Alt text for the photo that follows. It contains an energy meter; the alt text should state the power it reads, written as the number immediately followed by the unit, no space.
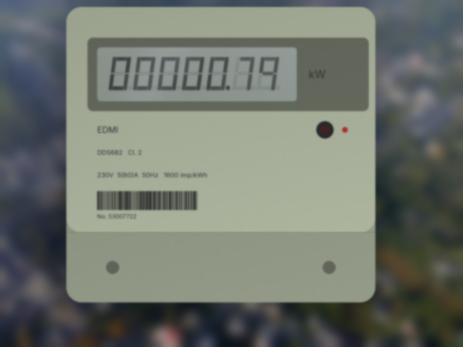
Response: 0.79kW
